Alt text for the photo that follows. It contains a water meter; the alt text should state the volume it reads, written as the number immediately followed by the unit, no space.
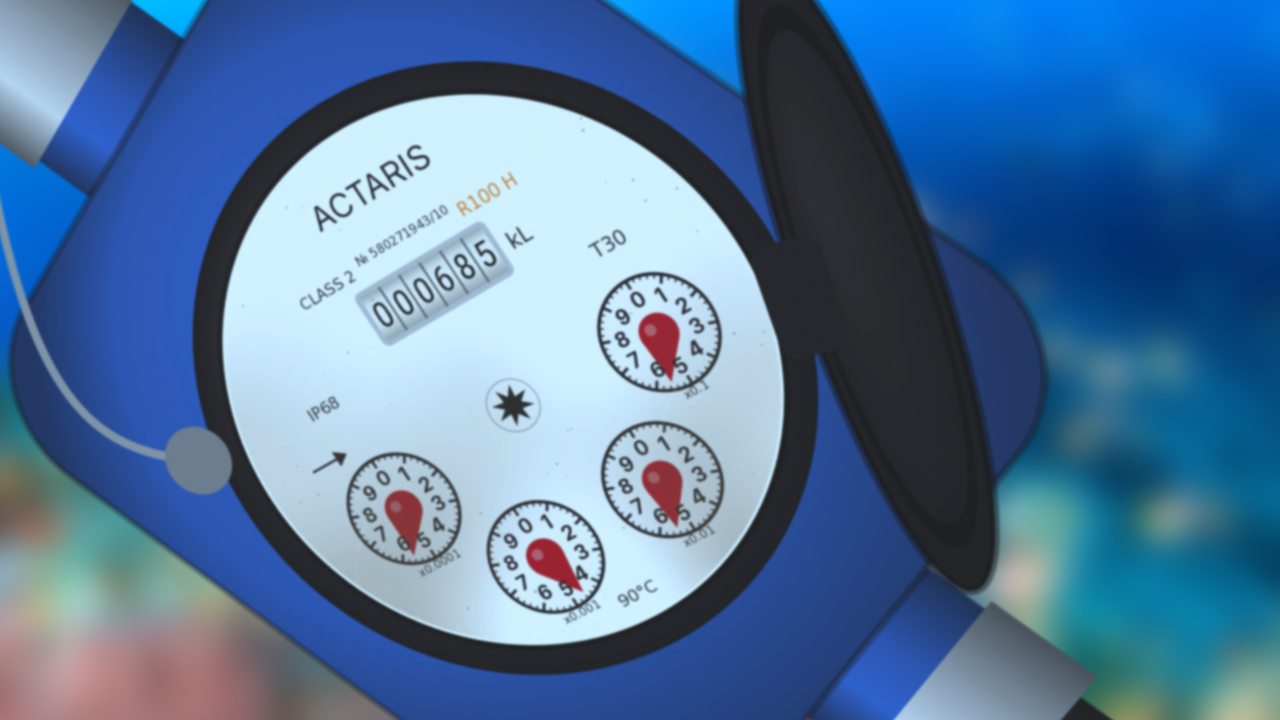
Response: 685.5545kL
